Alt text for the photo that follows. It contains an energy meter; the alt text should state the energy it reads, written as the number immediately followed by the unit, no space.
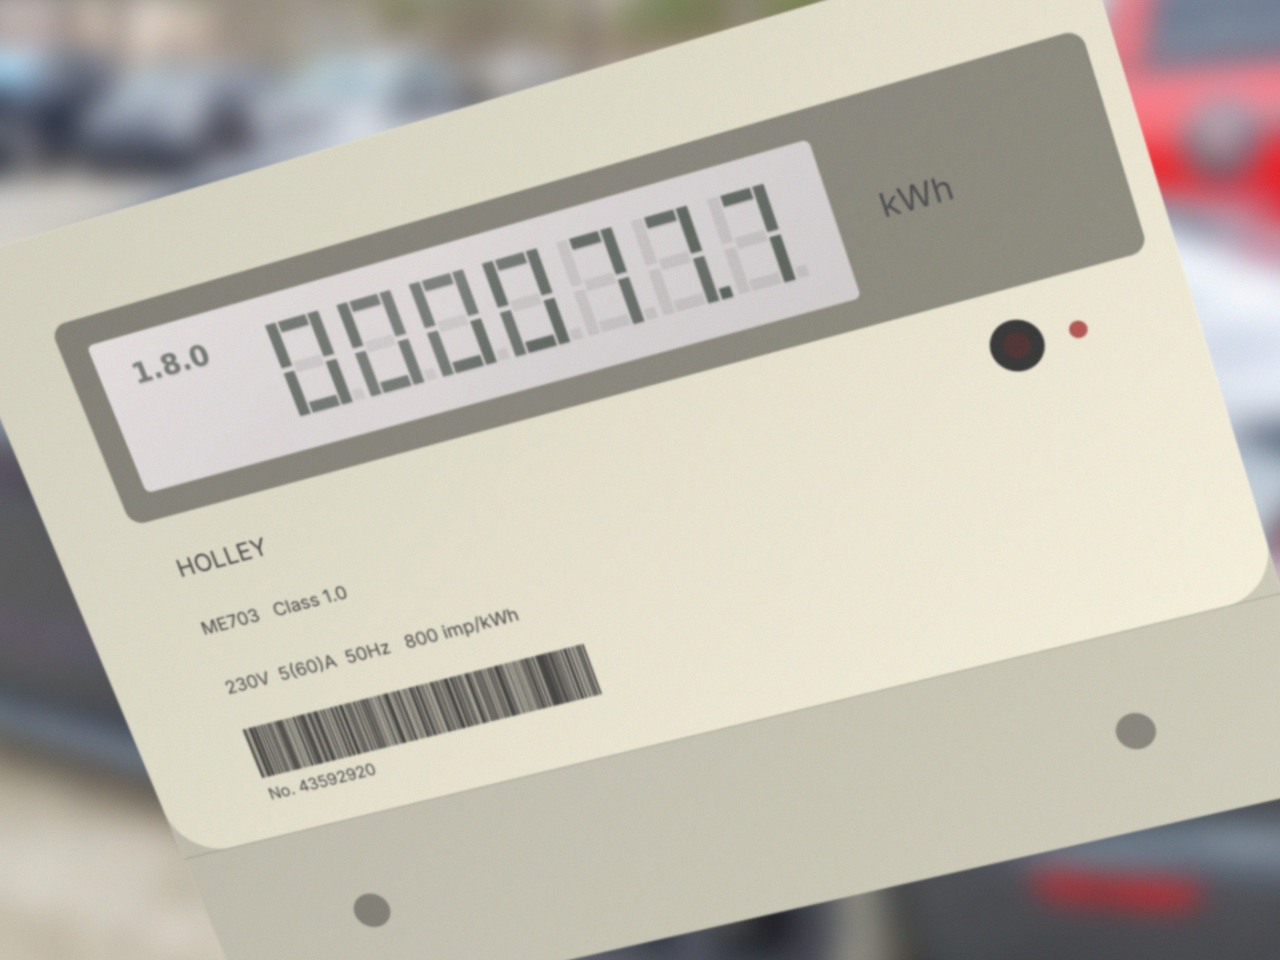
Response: 77.7kWh
